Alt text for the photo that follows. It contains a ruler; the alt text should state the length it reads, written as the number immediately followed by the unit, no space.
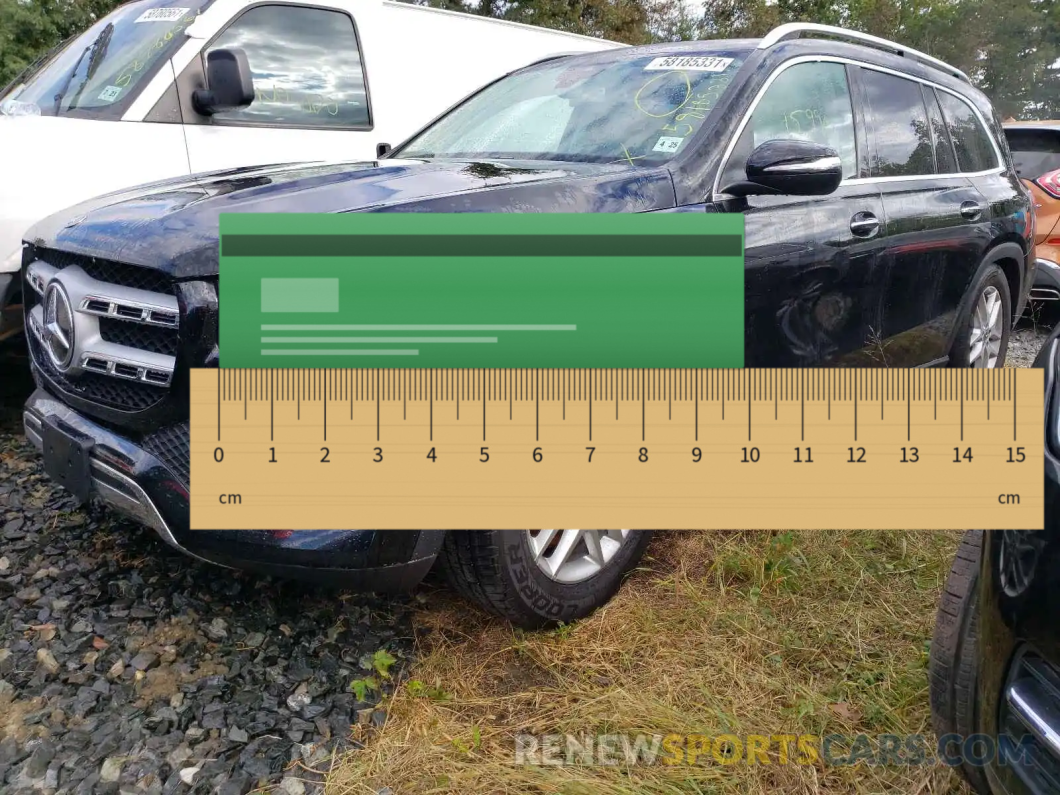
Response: 9.9cm
